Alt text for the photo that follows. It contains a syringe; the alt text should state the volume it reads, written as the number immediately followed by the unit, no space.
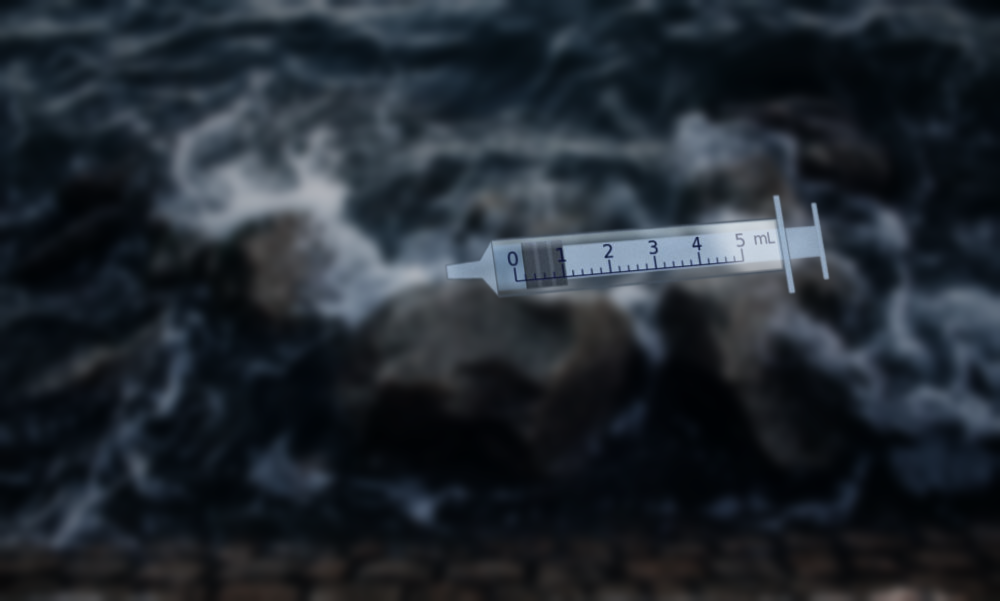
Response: 0.2mL
